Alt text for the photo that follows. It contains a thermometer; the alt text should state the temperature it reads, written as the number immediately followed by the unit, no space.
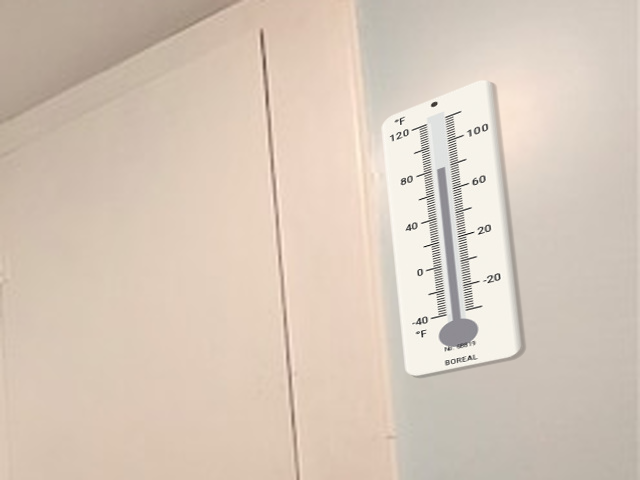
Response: 80°F
